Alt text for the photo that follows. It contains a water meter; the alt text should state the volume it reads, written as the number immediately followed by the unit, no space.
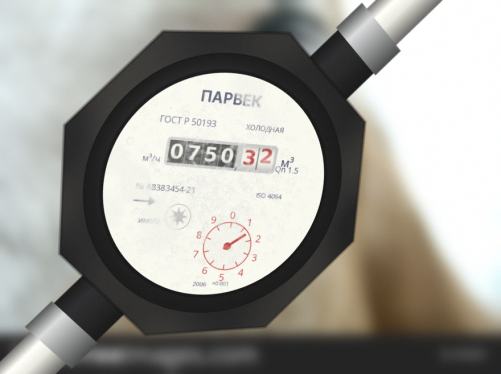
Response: 750.321m³
